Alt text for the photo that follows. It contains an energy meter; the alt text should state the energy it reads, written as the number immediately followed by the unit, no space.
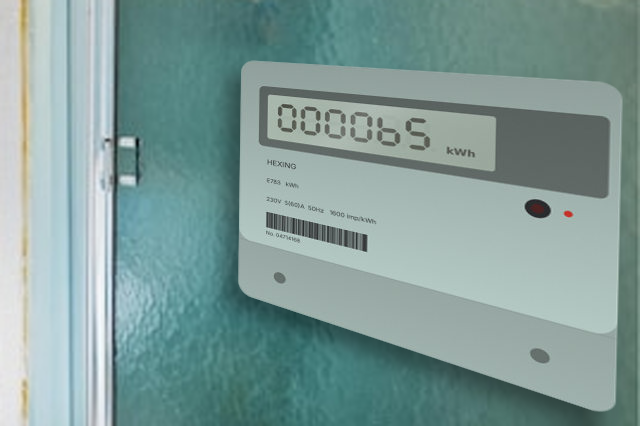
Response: 65kWh
